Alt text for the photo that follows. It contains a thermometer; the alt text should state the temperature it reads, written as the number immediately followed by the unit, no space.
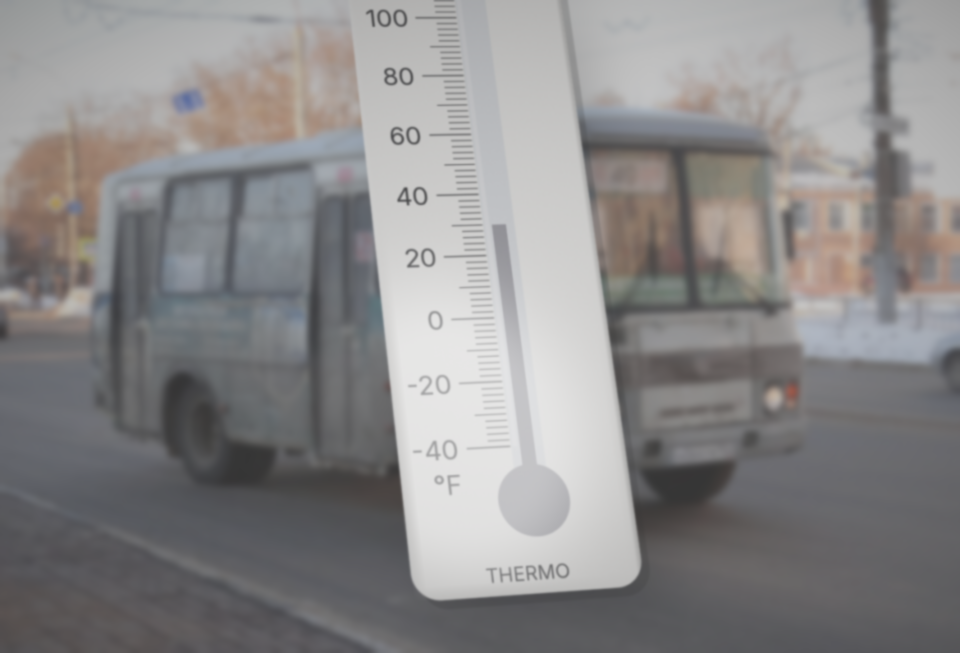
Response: 30°F
